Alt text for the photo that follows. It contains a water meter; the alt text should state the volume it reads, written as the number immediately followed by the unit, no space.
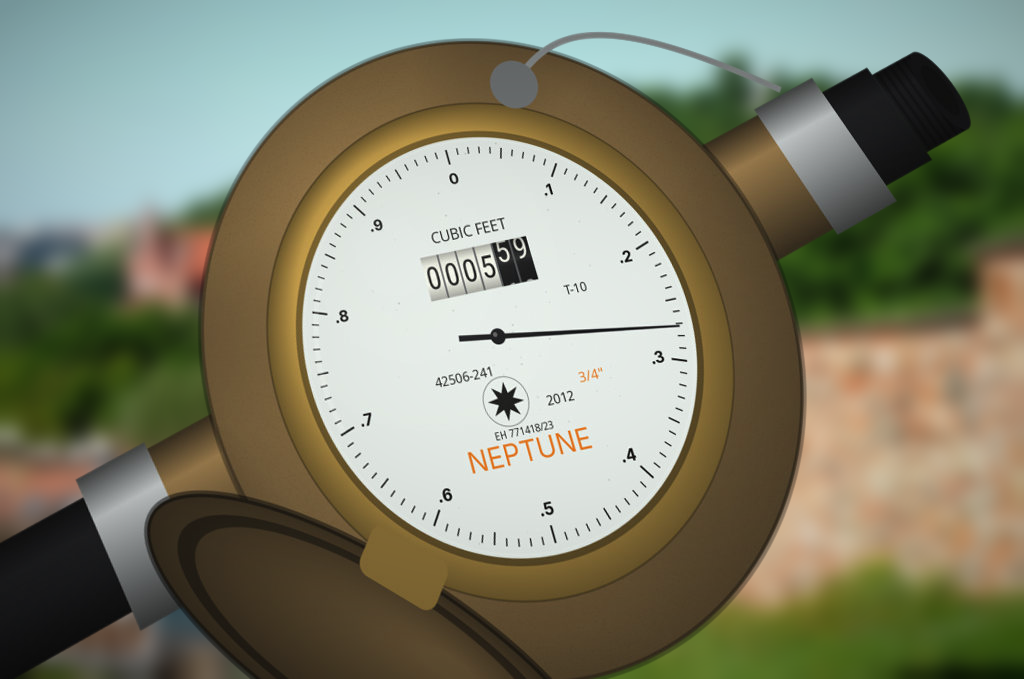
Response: 559.27ft³
